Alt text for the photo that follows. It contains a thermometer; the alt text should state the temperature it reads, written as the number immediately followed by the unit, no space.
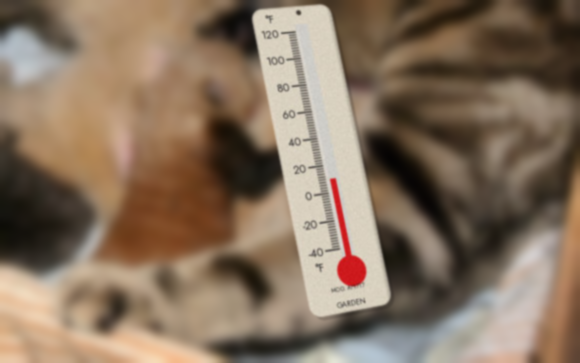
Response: 10°F
